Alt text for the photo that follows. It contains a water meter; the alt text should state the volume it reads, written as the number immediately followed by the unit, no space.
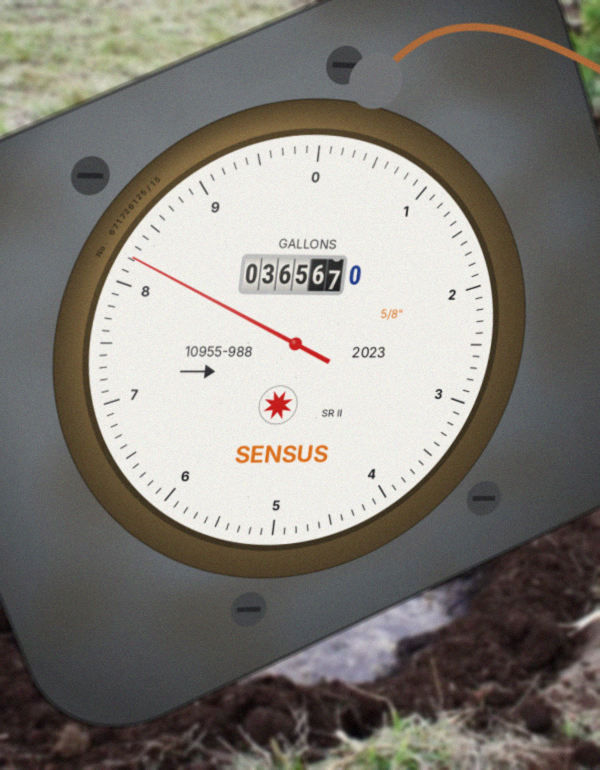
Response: 365668.2gal
